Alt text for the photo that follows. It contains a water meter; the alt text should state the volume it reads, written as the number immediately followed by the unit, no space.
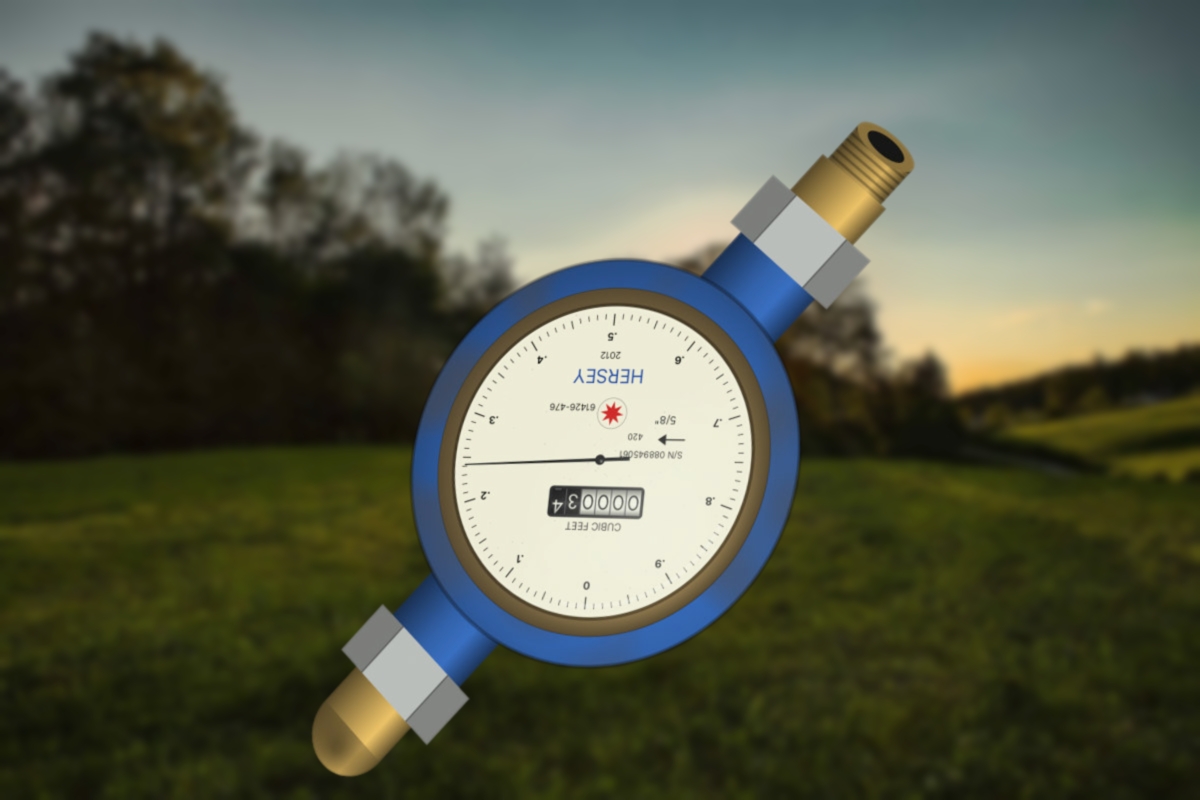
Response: 34.24ft³
